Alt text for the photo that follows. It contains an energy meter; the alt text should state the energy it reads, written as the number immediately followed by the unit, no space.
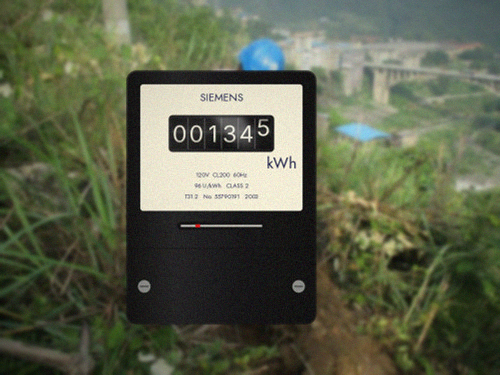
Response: 1345kWh
